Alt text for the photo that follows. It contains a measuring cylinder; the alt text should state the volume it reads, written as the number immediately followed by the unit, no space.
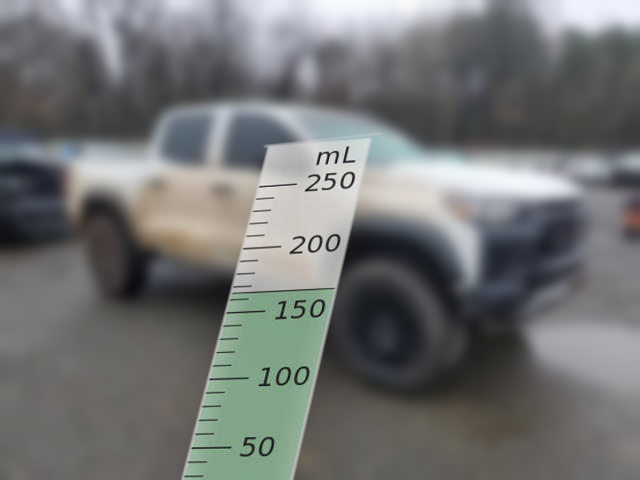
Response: 165mL
